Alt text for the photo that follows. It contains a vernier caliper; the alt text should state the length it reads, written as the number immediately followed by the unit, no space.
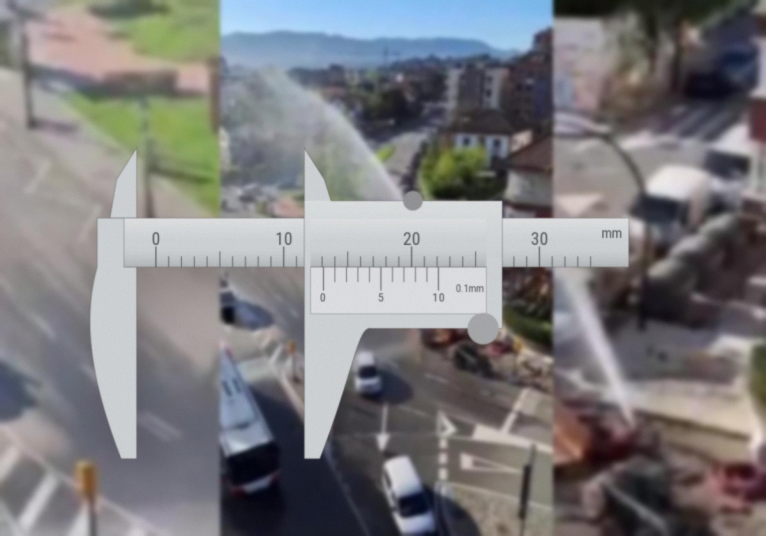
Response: 13.1mm
